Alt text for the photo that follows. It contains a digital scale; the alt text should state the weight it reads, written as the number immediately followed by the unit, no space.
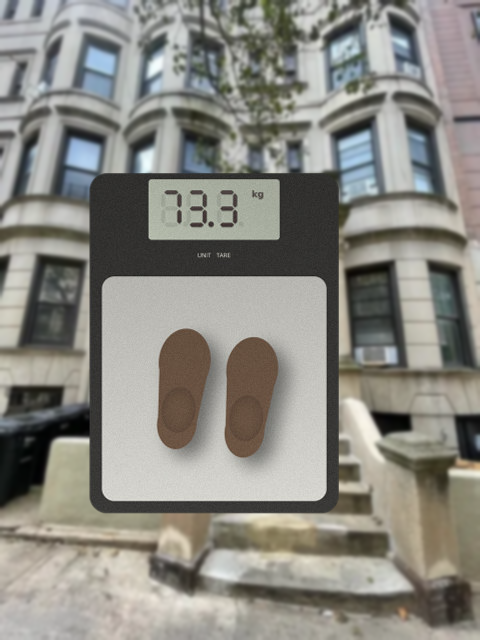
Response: 73.3kg
